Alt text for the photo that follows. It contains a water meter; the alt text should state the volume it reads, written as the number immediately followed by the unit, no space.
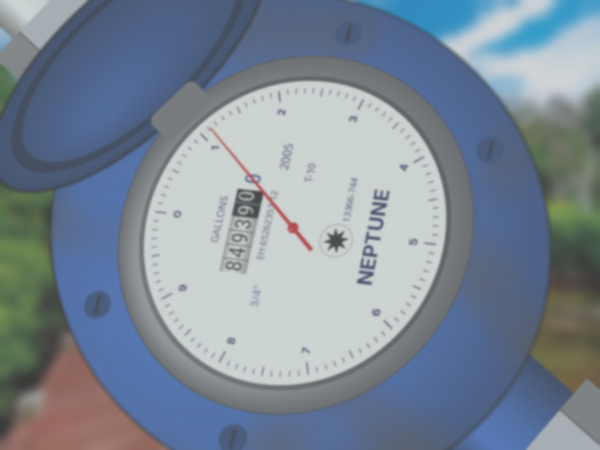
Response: 8493901.1gal
